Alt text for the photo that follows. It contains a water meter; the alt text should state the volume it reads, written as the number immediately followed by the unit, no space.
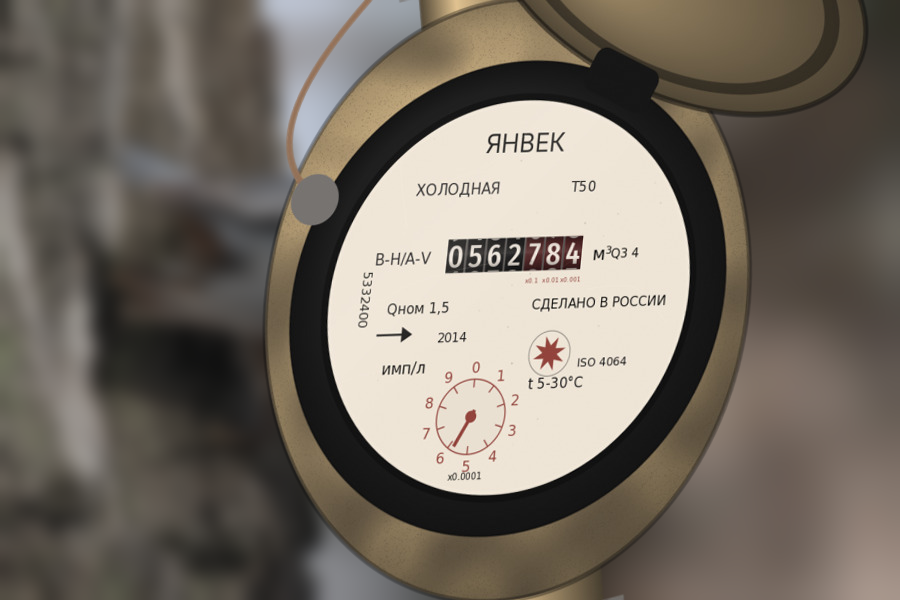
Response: 562.7845m³
